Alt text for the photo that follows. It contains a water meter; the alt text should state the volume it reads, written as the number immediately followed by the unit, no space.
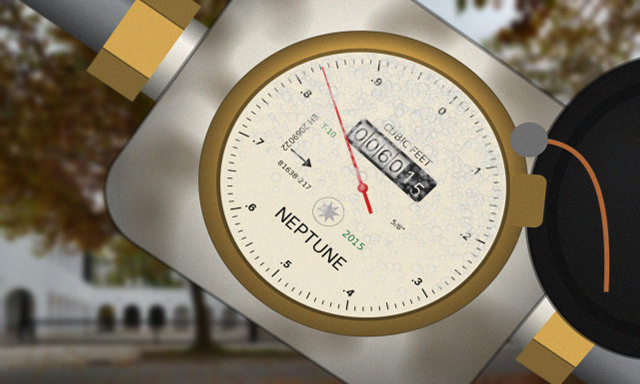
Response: 6014.83ft³
